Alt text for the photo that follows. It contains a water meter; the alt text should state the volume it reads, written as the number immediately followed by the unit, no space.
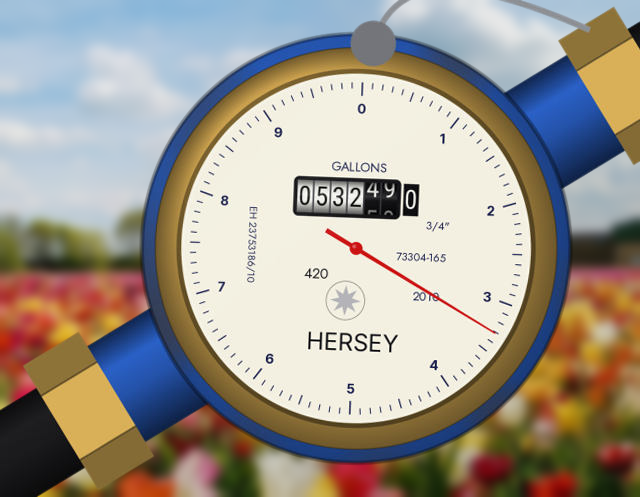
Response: 532493.3gal
